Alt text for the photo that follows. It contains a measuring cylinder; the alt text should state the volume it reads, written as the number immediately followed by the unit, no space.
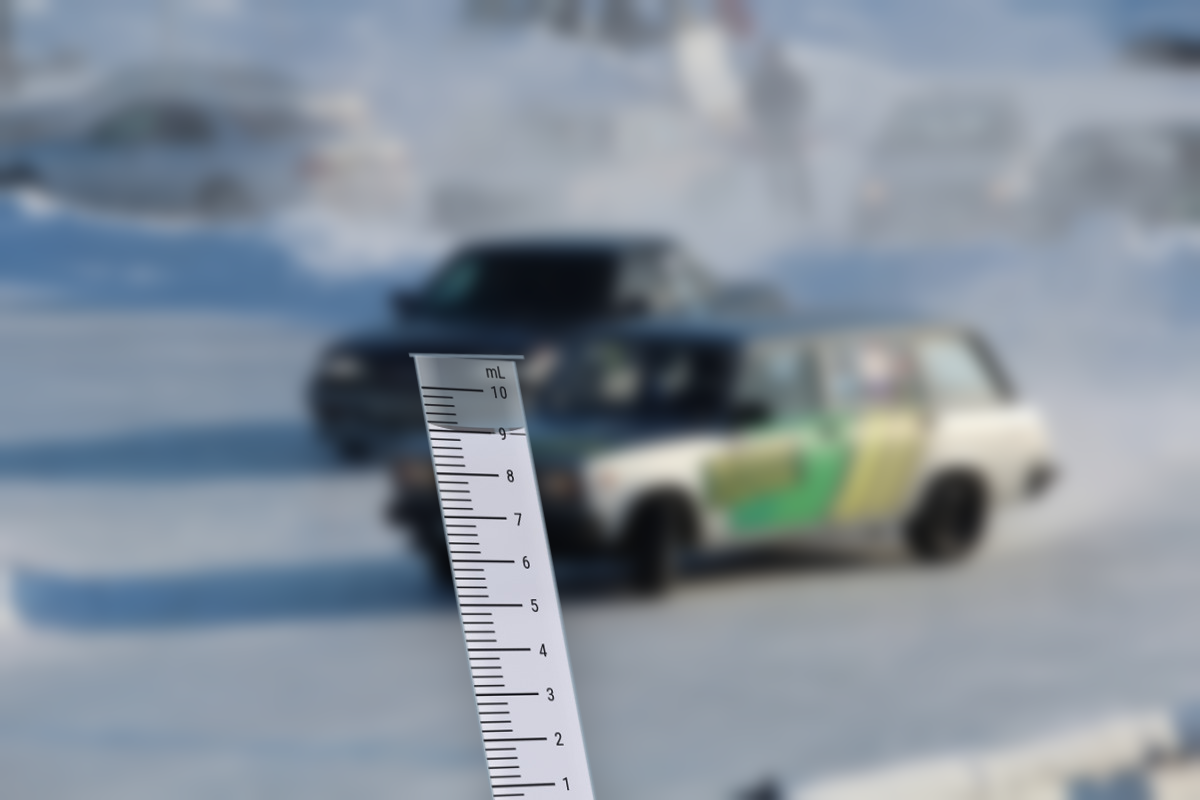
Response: 9mL
